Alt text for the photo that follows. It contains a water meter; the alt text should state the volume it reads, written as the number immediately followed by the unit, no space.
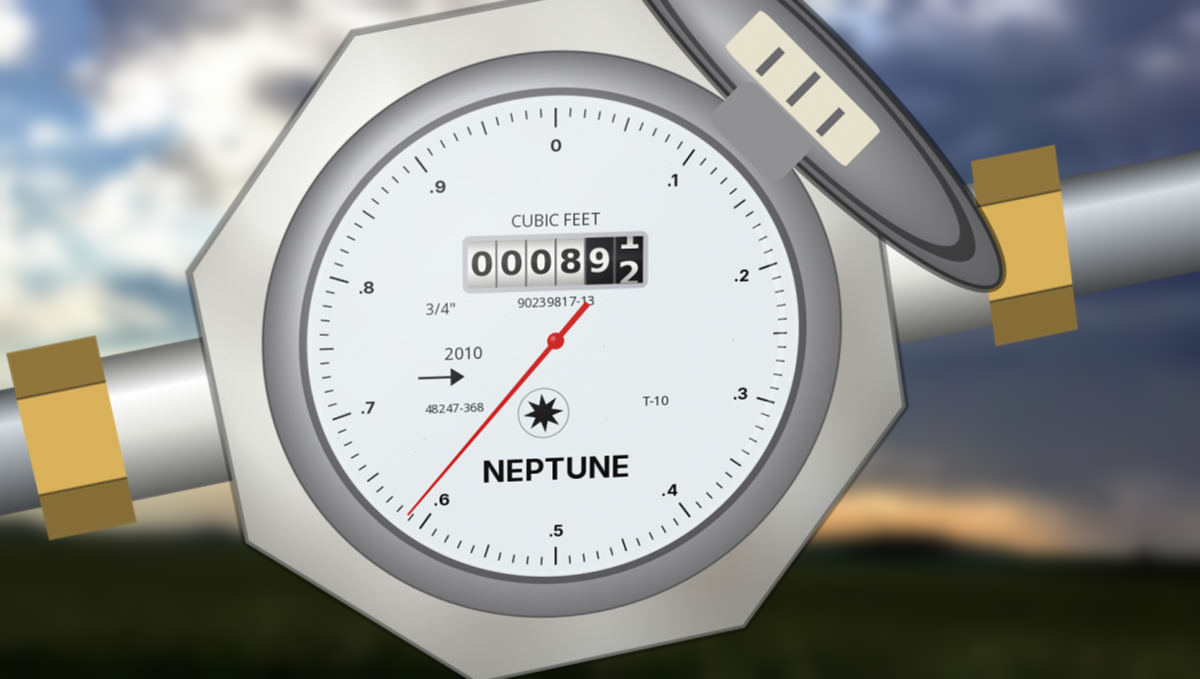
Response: 891.61ft³
